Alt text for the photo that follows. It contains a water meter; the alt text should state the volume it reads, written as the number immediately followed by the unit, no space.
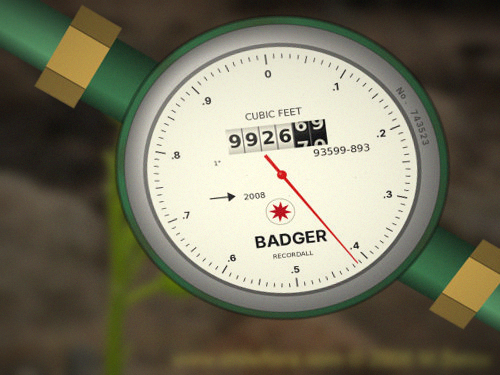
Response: 992669.41ft³
